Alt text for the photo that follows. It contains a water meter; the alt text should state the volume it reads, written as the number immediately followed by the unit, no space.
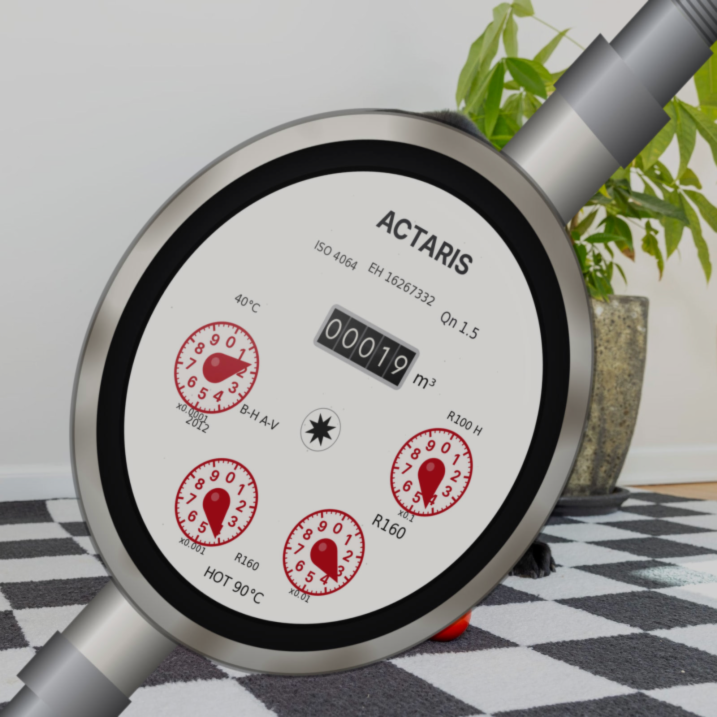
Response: 19.4341m³
